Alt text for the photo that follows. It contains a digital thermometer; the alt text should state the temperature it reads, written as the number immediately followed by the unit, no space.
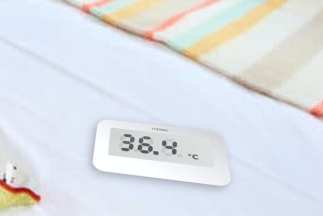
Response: 36.4°C
